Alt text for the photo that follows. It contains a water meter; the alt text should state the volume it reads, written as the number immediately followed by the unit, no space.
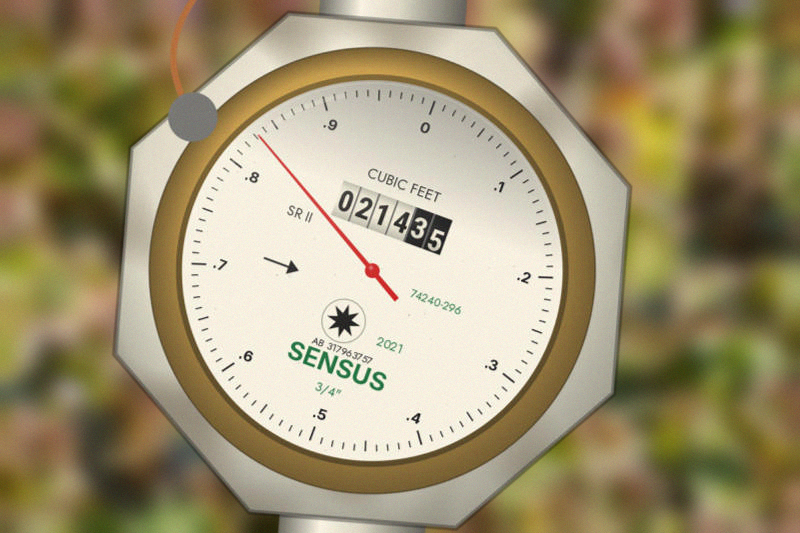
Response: 21434.83ft³
